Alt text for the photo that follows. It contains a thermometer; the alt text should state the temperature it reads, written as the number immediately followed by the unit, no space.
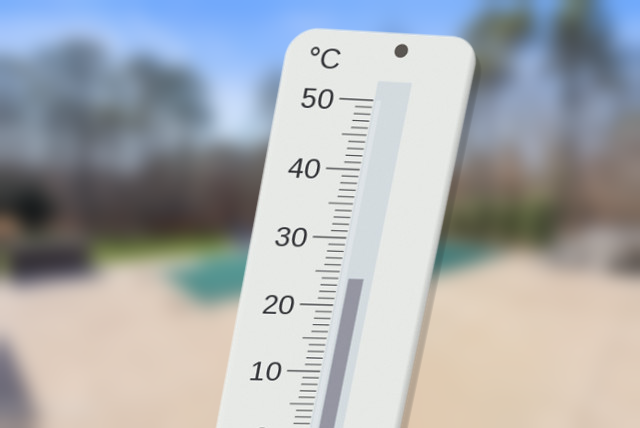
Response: 24°C
